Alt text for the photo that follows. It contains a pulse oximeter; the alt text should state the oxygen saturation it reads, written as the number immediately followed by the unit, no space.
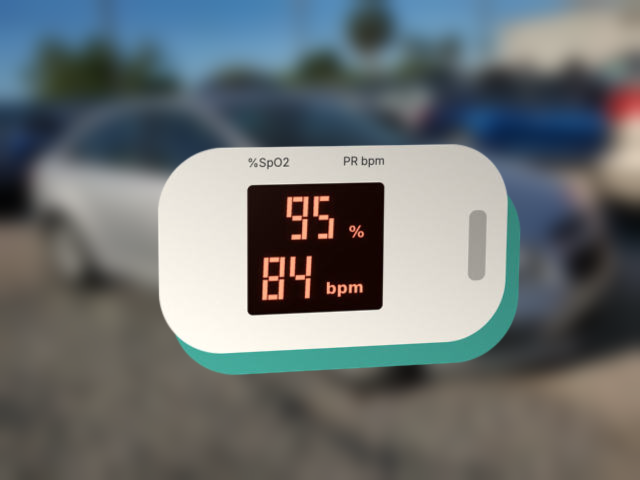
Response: 95%
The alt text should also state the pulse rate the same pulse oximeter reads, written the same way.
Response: 84bpm
